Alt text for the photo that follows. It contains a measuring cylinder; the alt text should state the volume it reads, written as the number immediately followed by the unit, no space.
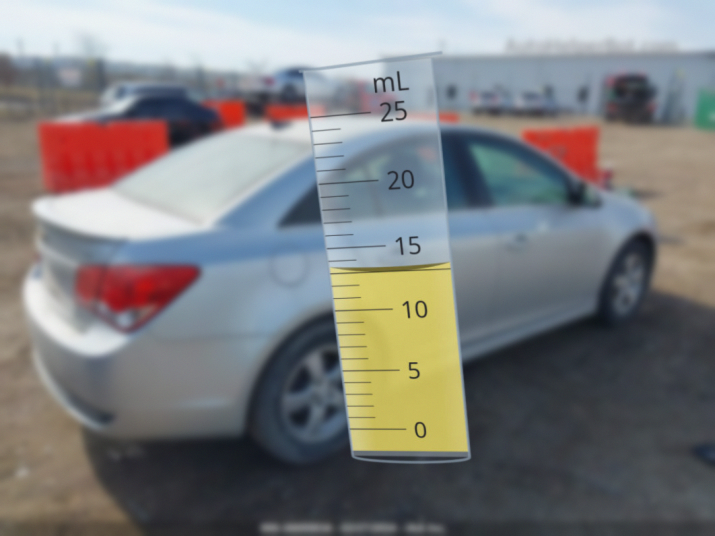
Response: 13mL
